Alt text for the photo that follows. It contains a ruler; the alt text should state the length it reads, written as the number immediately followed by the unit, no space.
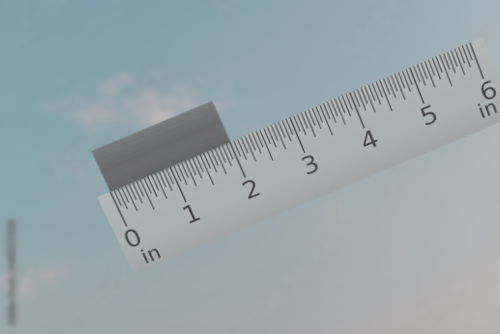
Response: 2in
